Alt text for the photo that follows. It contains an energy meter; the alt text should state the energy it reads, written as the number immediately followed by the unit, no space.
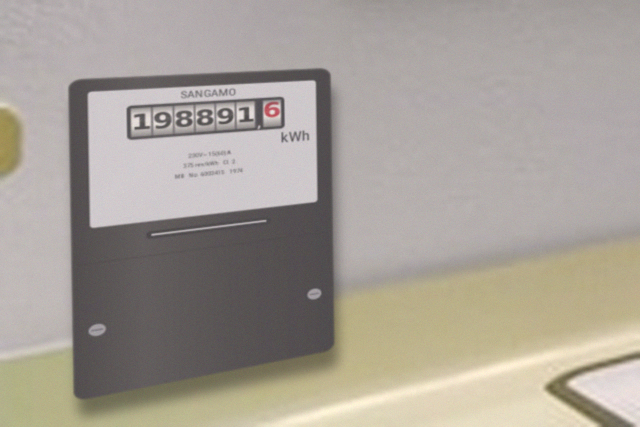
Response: 198891.6kWh
